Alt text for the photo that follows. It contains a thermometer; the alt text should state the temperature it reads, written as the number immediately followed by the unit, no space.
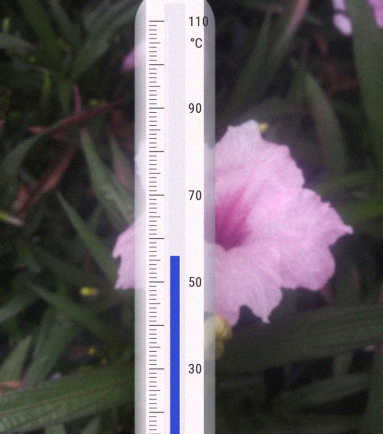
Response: 56°C
